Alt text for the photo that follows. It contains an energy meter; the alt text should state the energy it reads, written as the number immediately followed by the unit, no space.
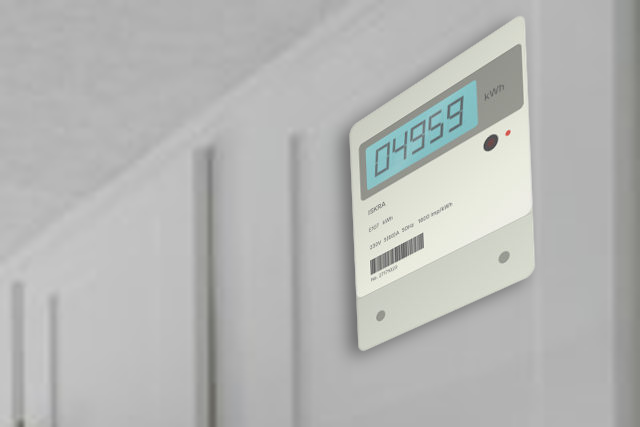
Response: 4959kWh
